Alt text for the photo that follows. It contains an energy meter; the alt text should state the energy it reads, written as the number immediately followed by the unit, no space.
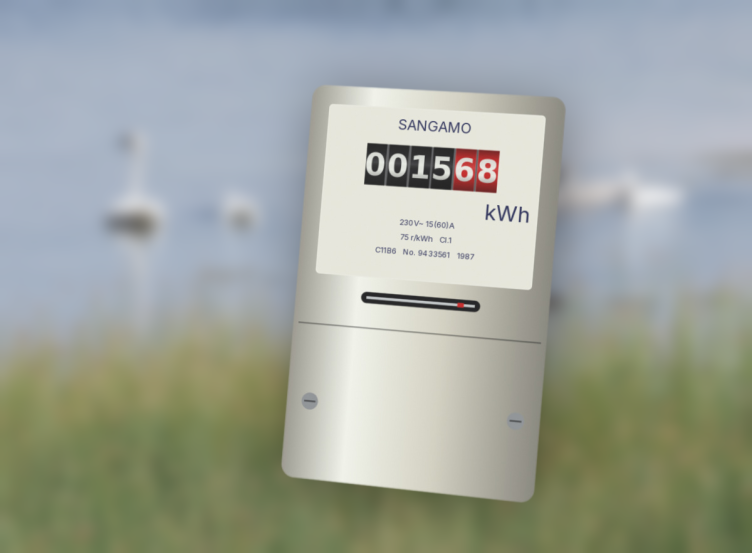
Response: 15.68kWh
